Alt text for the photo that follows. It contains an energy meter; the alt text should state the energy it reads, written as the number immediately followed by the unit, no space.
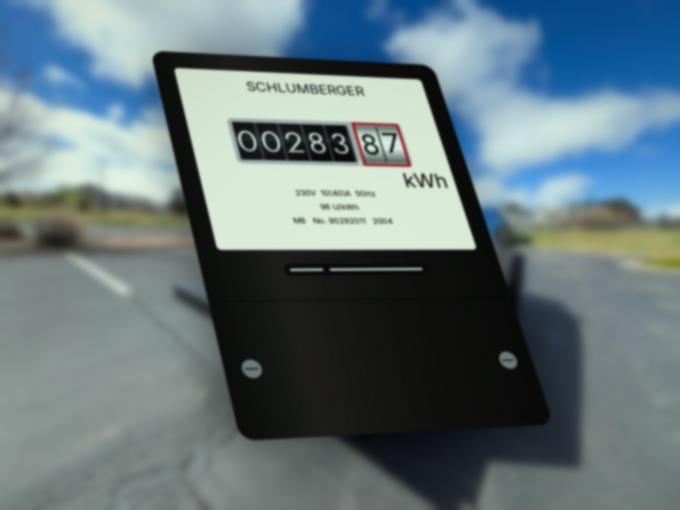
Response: 283.87kWh
